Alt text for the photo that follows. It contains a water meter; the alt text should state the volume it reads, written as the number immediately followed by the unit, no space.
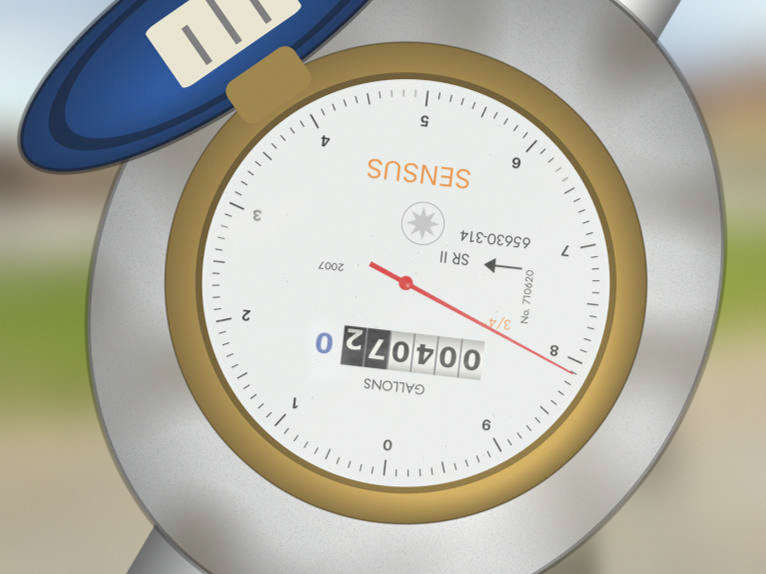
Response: 40718.1gal
